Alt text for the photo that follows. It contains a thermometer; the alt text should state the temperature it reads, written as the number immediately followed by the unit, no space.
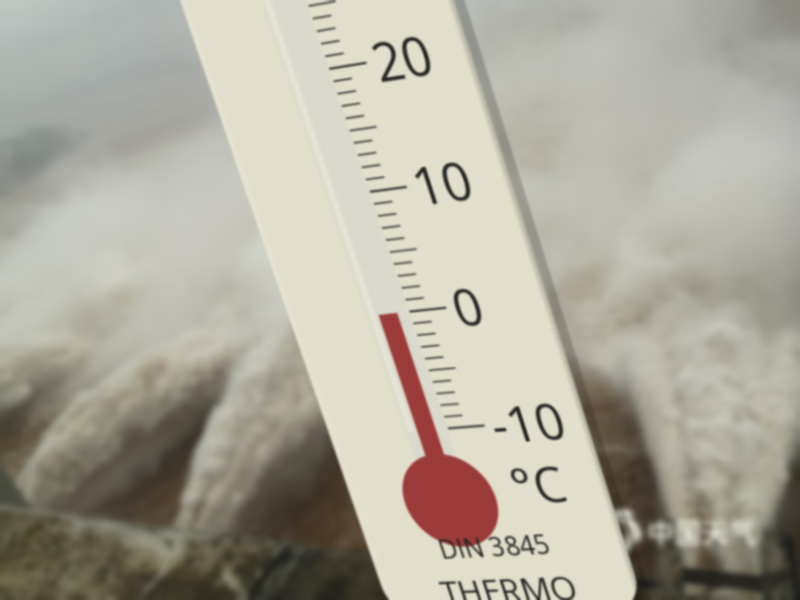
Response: 0°C
